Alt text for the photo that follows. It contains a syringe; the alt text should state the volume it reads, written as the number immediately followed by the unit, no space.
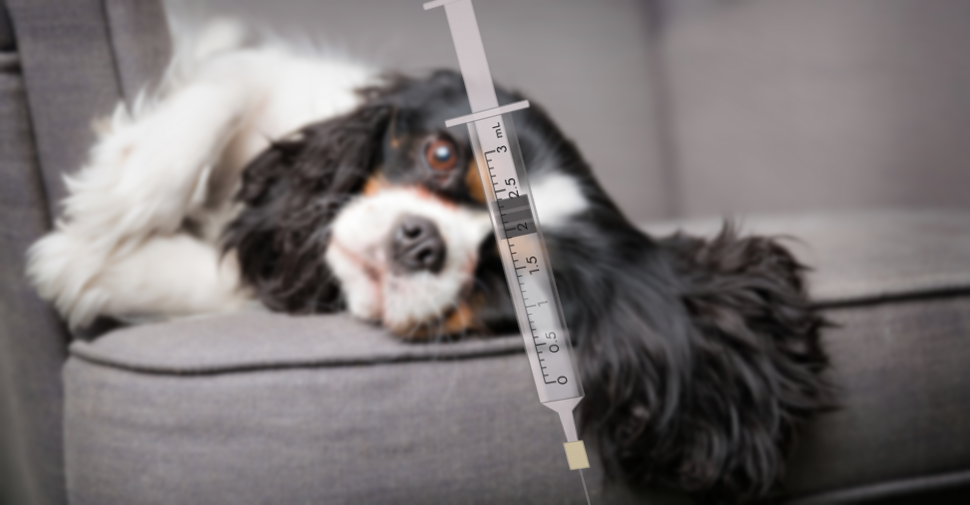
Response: 1.9mL
